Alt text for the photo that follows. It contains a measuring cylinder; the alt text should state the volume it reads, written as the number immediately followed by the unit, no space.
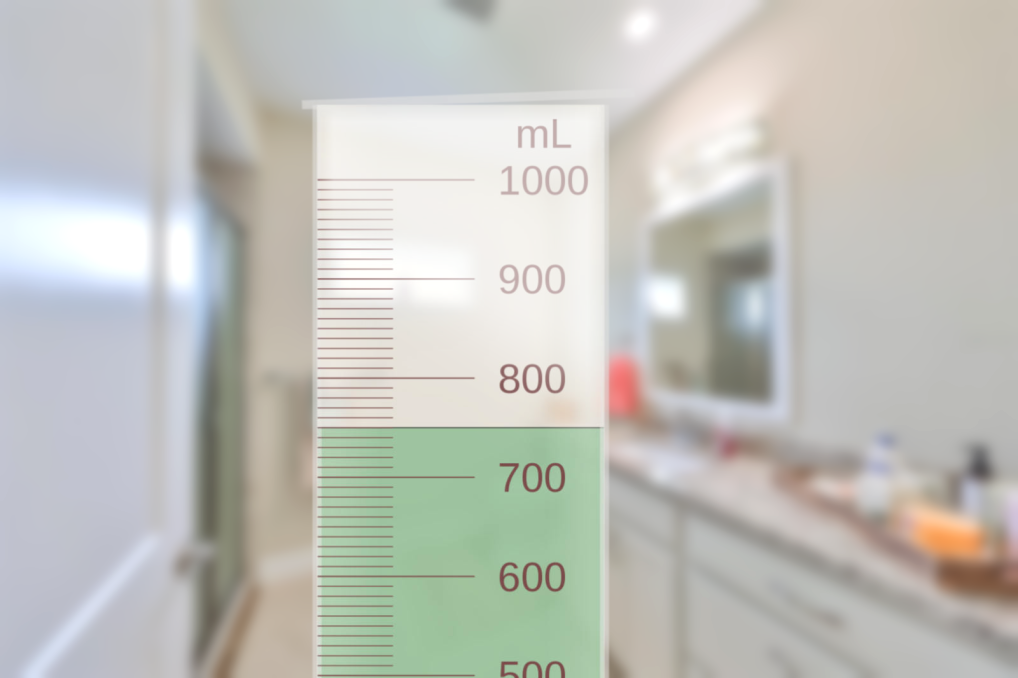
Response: 750mL
